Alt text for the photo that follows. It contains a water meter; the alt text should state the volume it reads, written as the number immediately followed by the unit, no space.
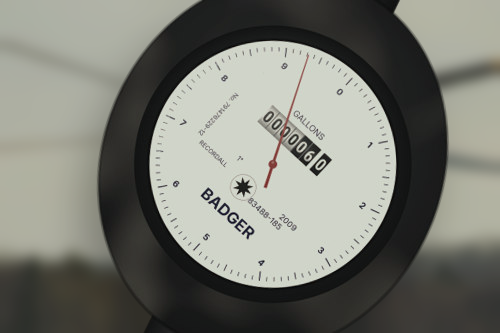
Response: 59.3gal
